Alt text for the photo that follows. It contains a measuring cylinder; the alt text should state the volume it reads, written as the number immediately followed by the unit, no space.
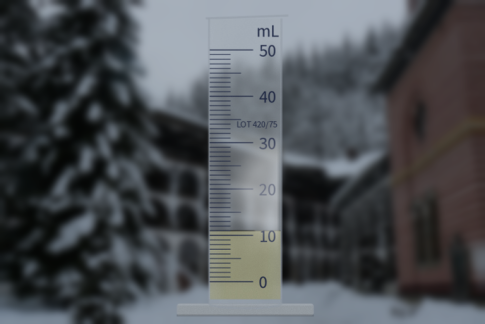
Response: 11mL
